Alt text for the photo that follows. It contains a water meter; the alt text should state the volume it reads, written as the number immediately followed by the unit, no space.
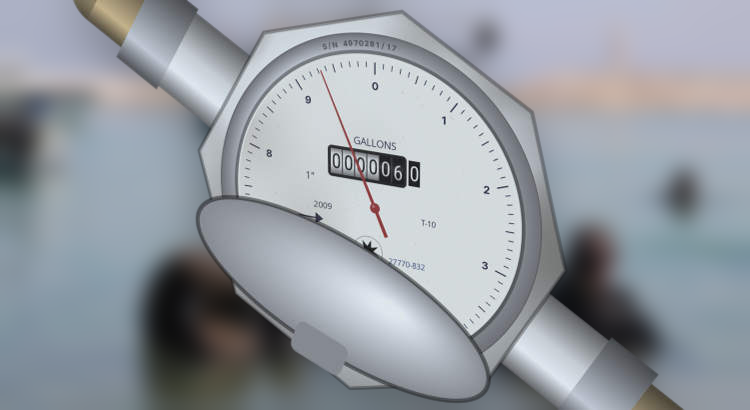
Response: 59.3gal
